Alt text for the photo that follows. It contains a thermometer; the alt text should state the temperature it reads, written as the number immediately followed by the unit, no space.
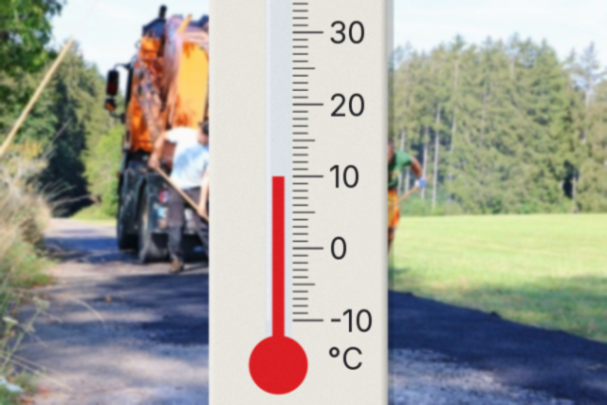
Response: 10°C
